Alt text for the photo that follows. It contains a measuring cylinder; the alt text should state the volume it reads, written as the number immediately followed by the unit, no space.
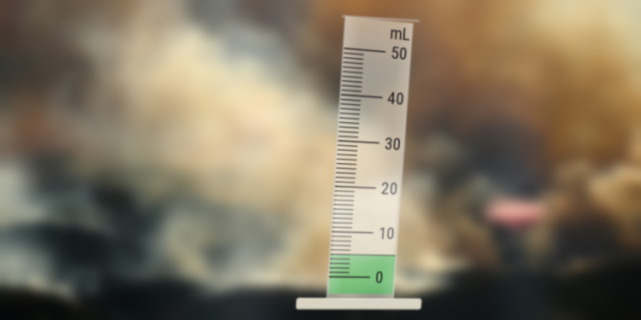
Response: 5mL
